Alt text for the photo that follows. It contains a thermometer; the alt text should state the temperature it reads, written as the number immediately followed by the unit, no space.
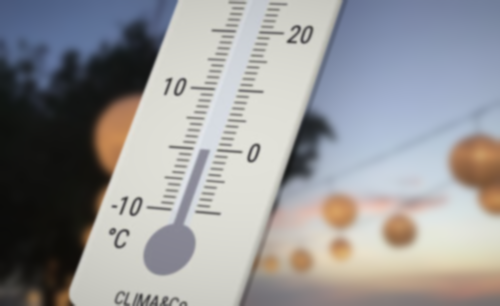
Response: 0°C
